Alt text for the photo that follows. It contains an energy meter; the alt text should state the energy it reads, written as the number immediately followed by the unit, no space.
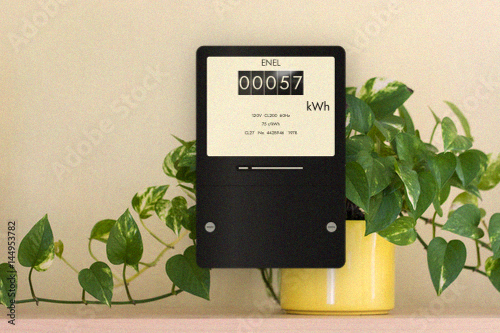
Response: 57kWh
